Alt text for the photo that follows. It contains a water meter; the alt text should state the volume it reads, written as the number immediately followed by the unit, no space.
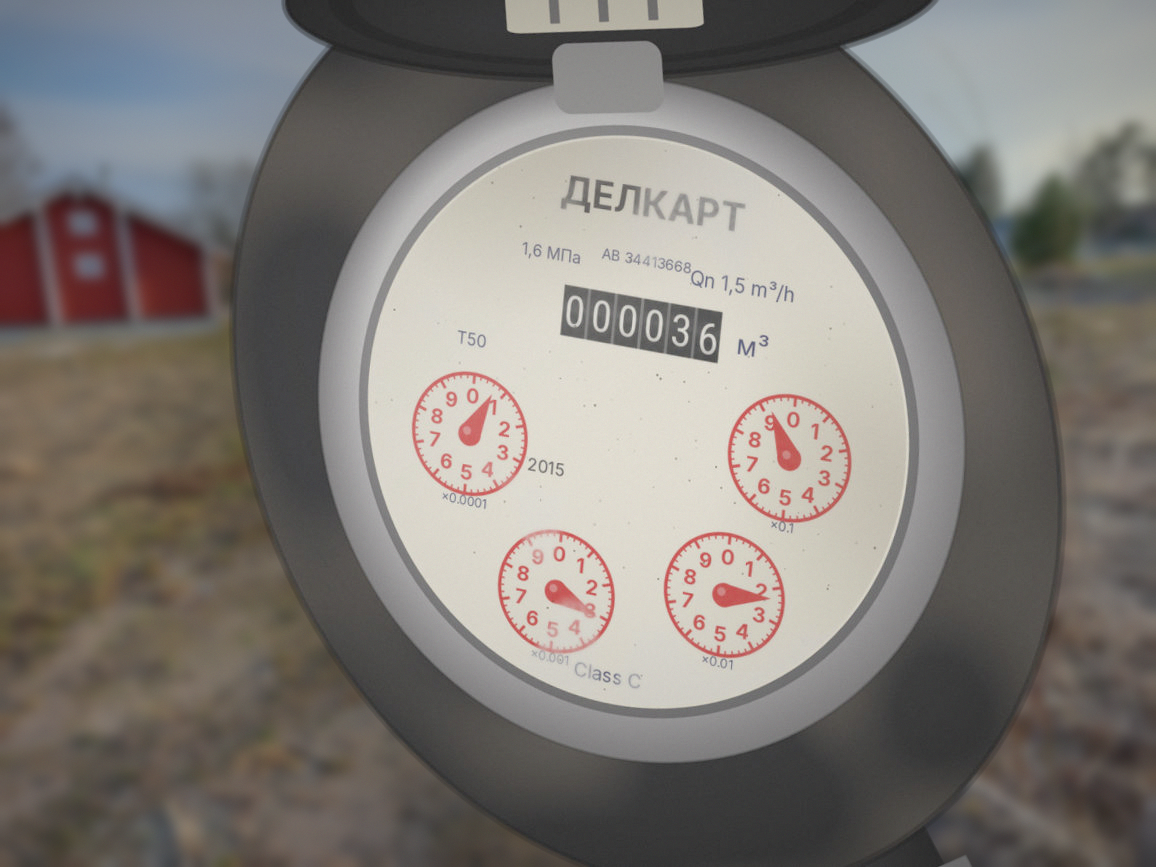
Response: 35.9230m³
